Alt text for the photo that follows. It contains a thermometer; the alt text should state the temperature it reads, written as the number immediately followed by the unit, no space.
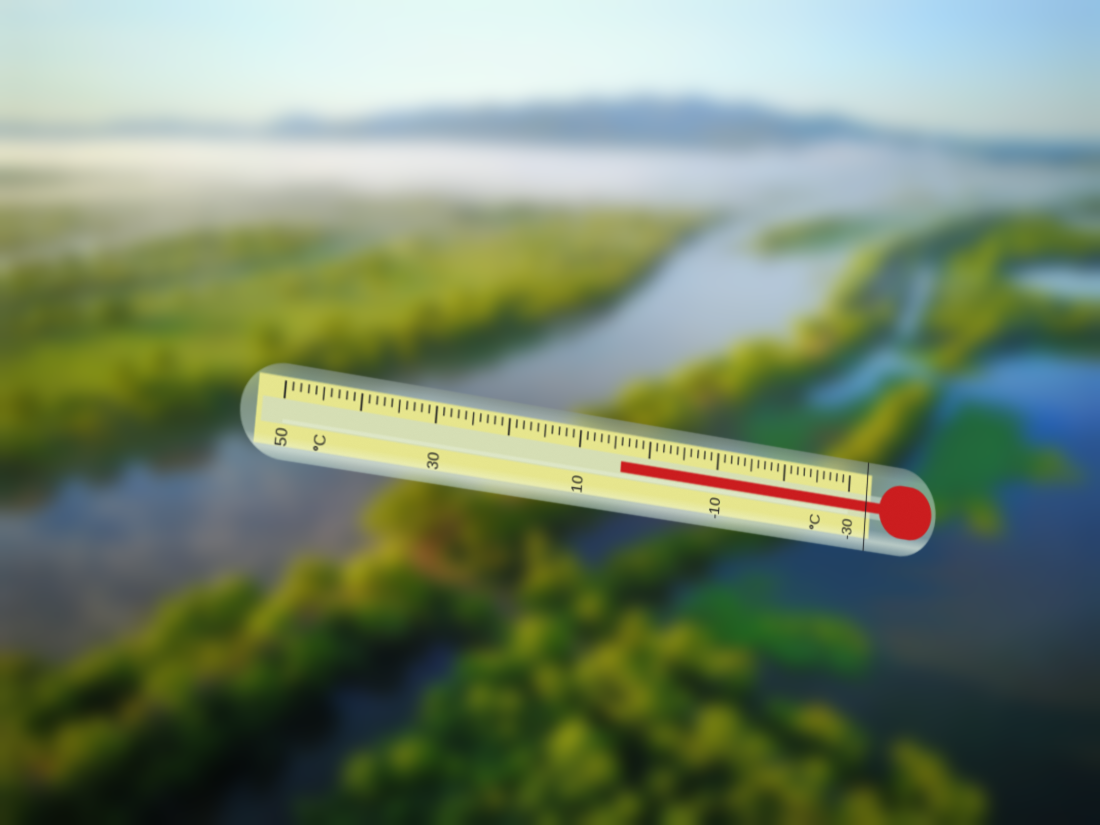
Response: 4°C
